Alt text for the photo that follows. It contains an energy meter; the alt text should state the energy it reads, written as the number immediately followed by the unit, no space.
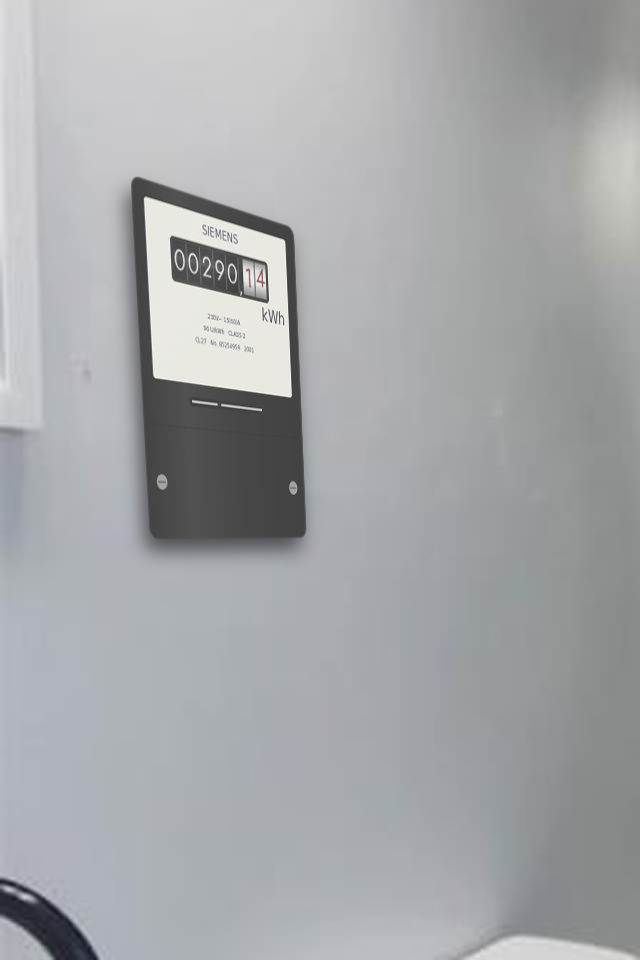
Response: 290.14kWh
